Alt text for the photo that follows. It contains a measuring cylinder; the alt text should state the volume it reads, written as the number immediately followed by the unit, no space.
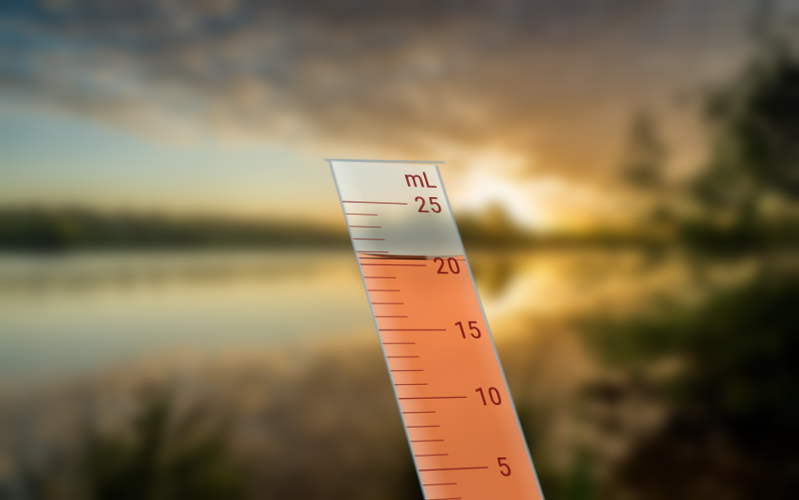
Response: 20.5mL
